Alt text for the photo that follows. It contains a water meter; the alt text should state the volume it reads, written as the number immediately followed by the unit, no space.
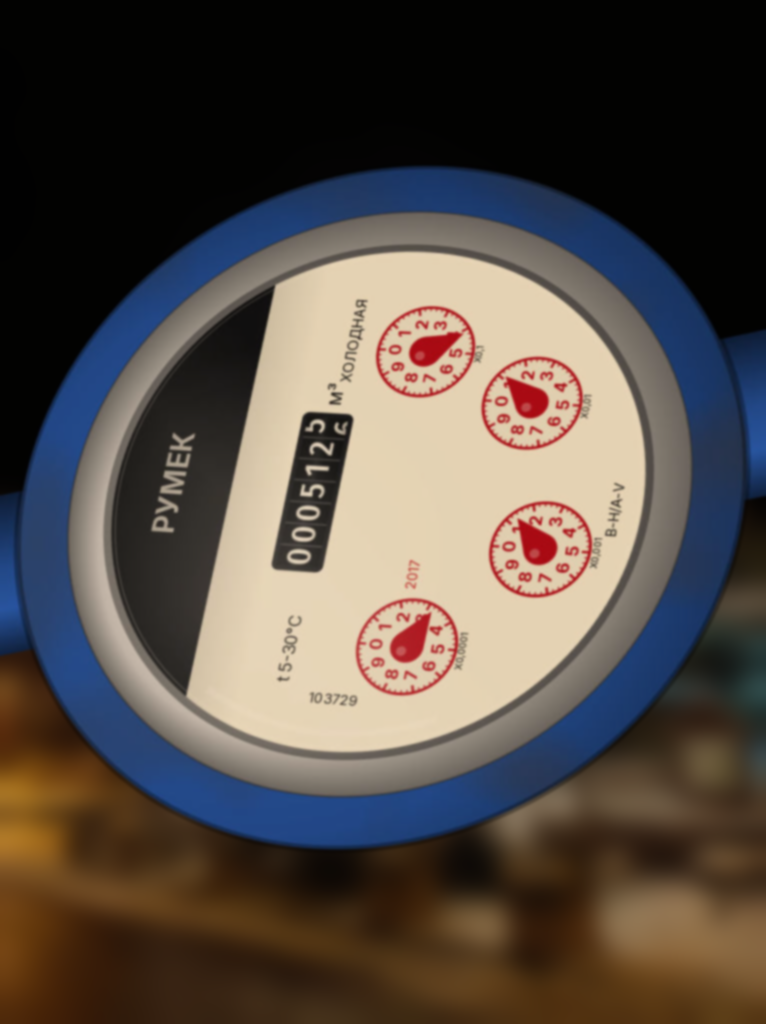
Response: 5125.4113m³
